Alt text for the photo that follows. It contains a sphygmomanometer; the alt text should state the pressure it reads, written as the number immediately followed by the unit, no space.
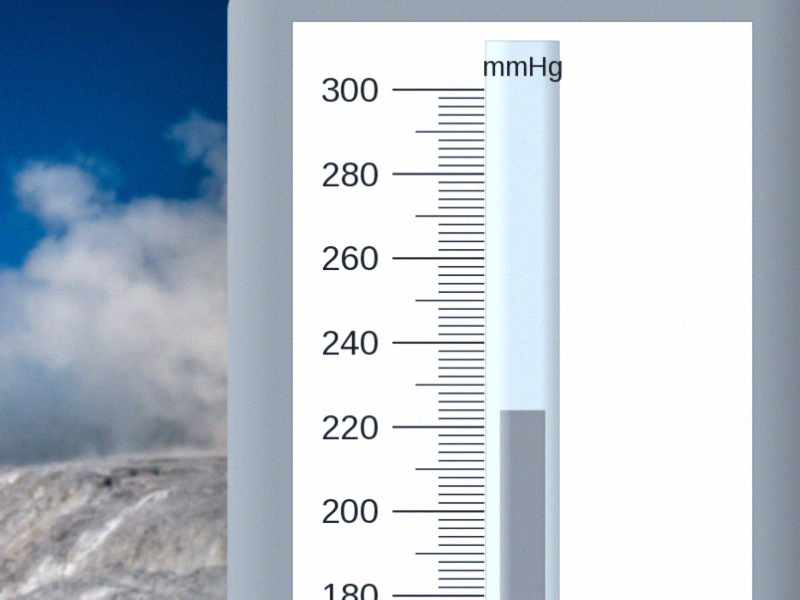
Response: 224mmHg
